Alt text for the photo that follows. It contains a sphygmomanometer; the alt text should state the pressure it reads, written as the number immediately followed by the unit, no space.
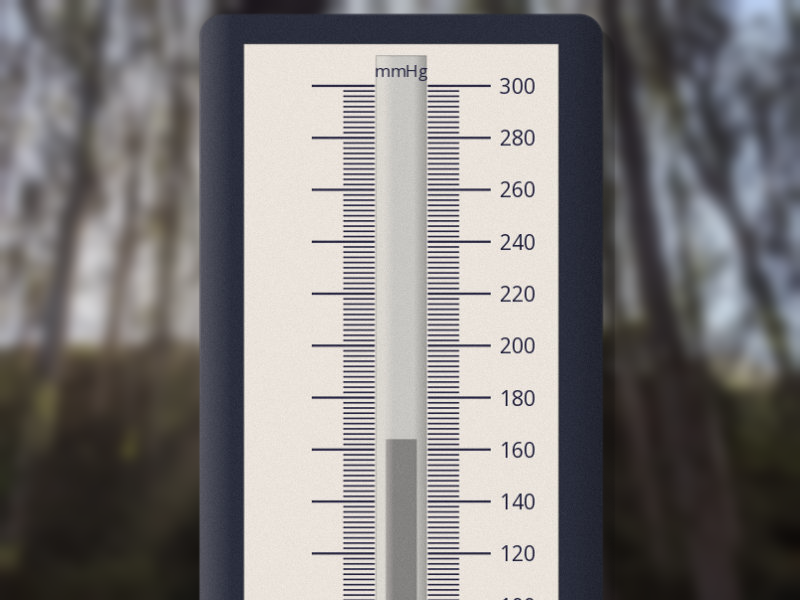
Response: 164mmHg
